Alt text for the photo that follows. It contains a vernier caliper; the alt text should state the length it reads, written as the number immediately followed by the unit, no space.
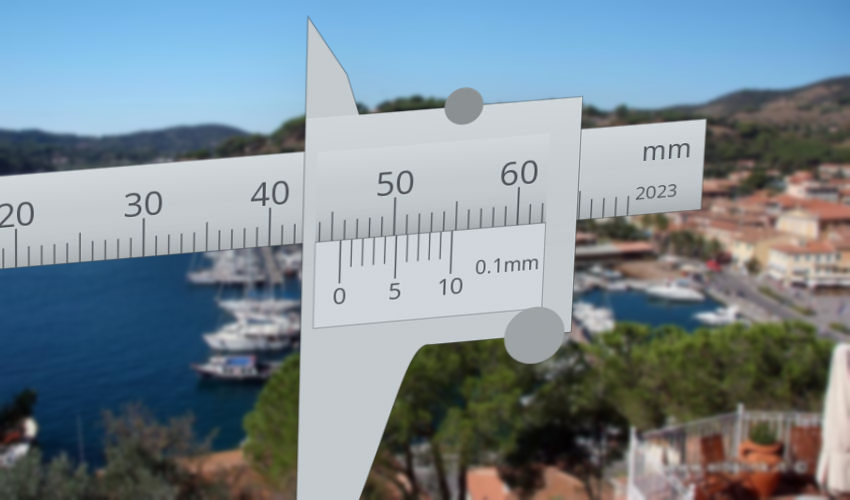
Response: 45.7mm
